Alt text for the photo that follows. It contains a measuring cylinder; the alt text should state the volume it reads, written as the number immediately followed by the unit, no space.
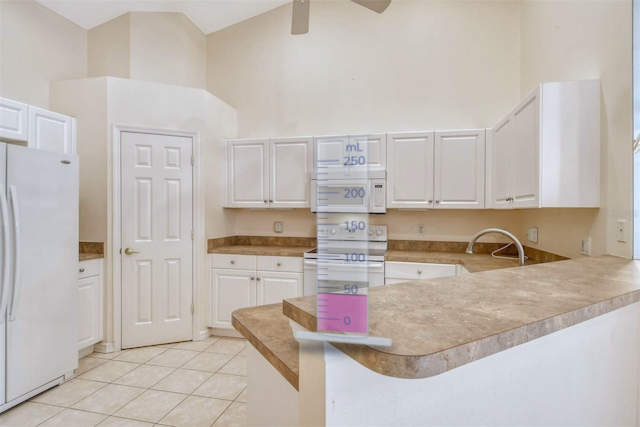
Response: 40mL
